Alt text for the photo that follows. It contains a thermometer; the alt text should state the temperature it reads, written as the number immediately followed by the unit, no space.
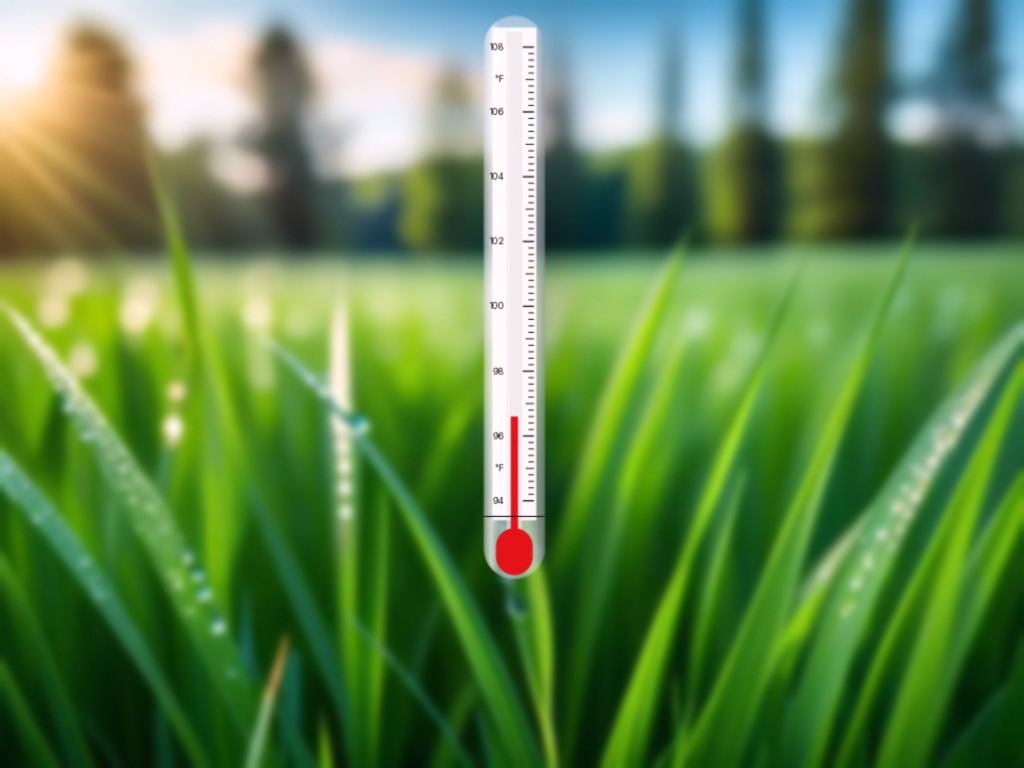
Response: 96.6°F
